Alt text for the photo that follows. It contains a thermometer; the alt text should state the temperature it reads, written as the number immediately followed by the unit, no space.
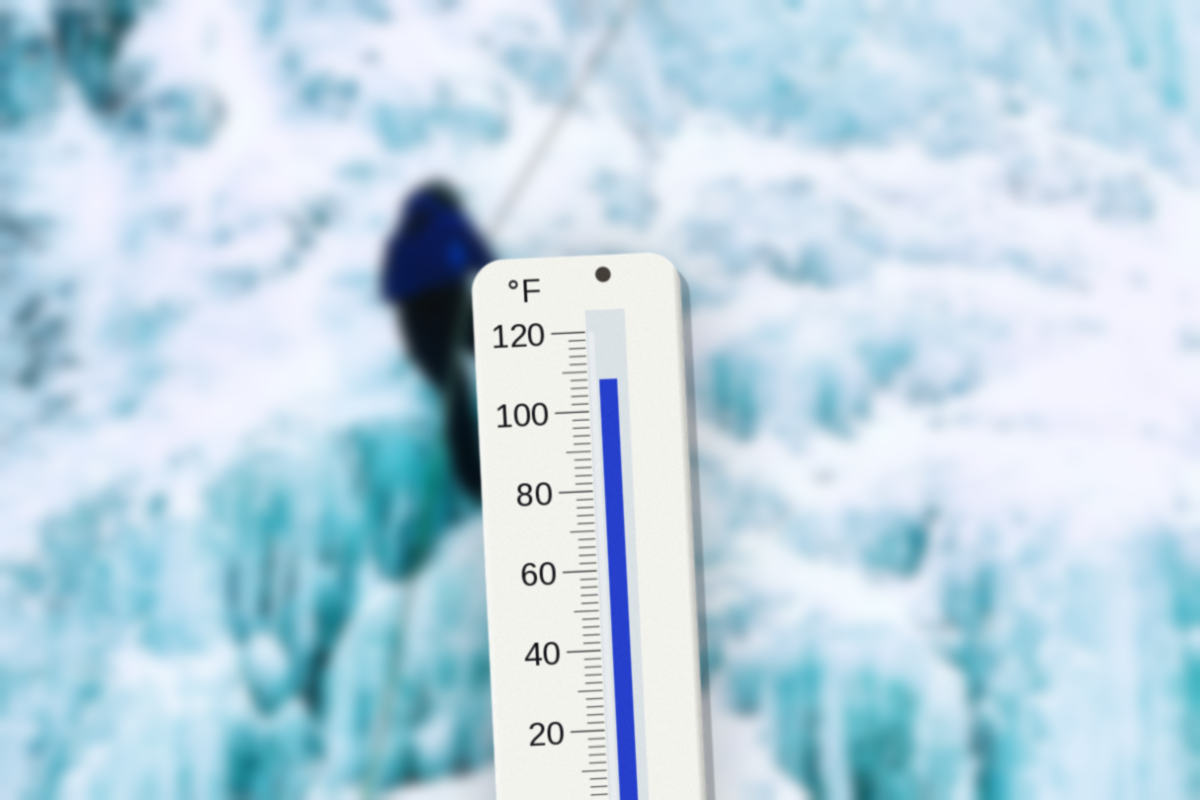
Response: 108°F
